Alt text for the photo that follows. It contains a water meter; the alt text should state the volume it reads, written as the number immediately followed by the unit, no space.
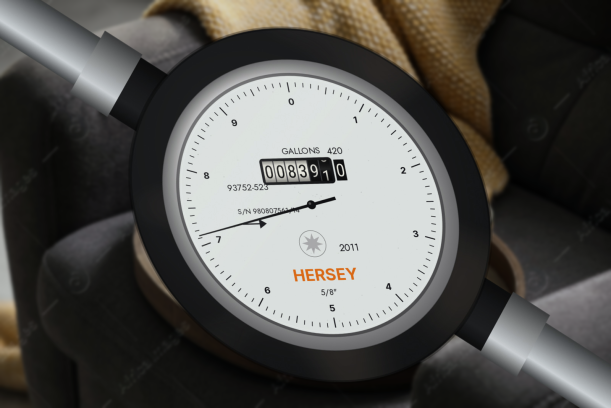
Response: 83907.1gal
